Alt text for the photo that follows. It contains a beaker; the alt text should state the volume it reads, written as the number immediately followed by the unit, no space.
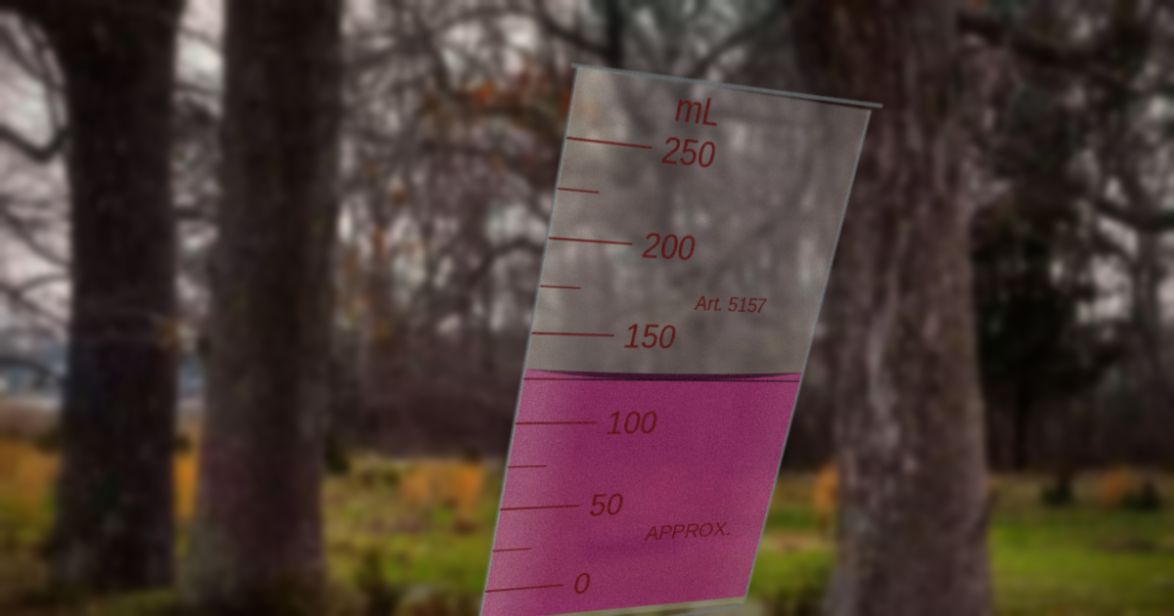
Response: 125mL
